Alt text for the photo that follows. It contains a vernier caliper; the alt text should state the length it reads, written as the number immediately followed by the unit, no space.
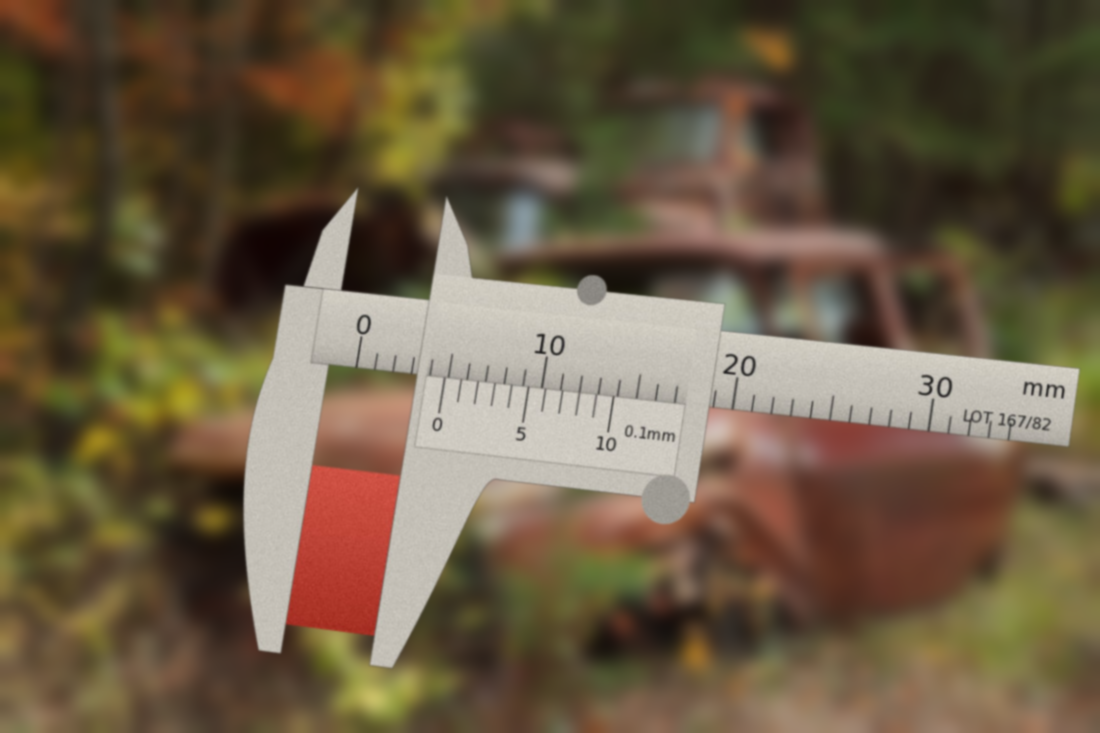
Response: 4.8mm
